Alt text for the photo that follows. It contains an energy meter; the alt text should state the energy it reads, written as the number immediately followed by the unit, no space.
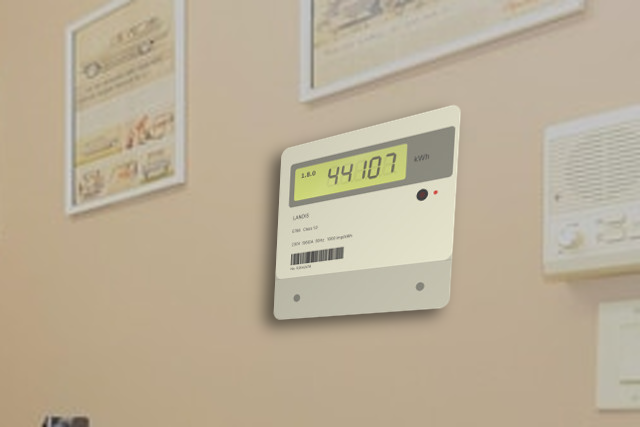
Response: 44107kWh
